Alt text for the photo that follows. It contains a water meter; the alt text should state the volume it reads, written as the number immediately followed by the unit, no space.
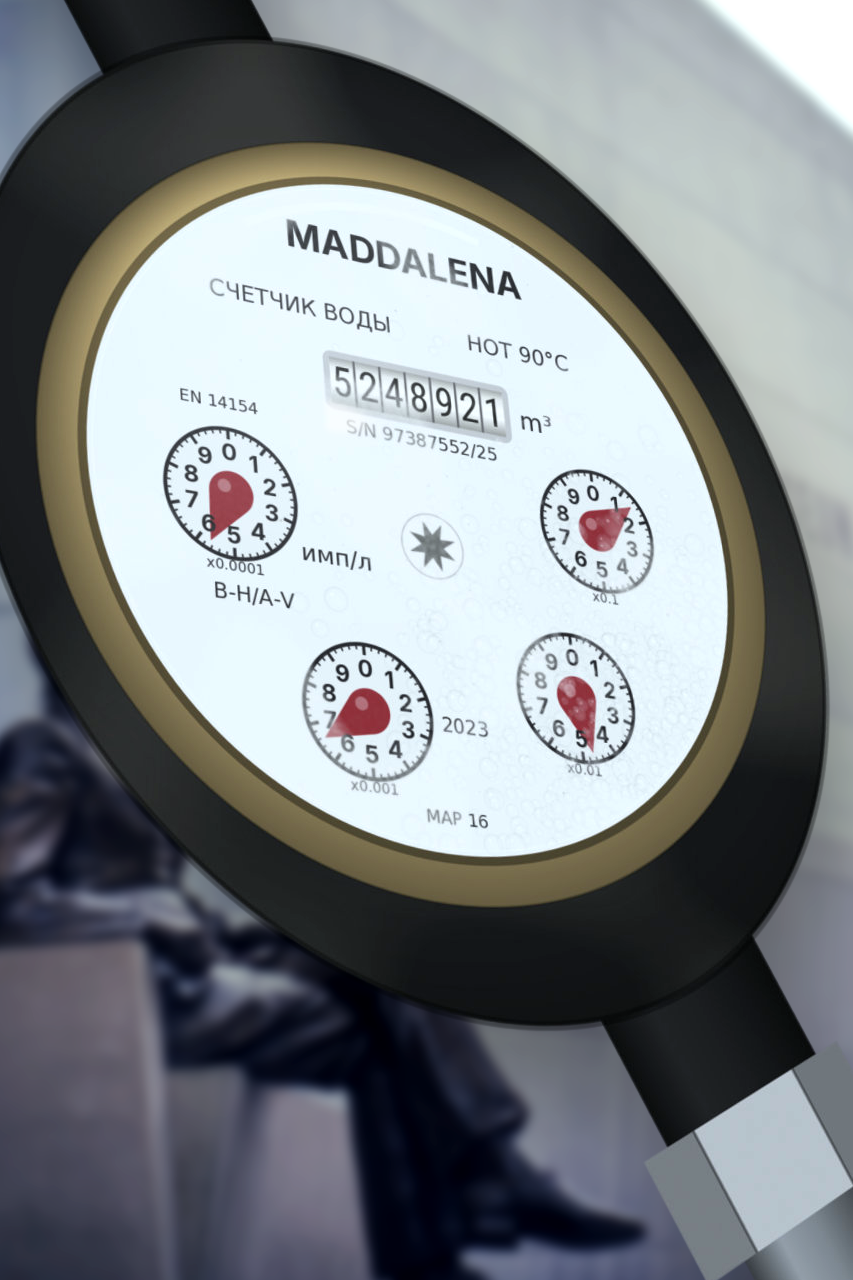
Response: 5248921.1465m³
